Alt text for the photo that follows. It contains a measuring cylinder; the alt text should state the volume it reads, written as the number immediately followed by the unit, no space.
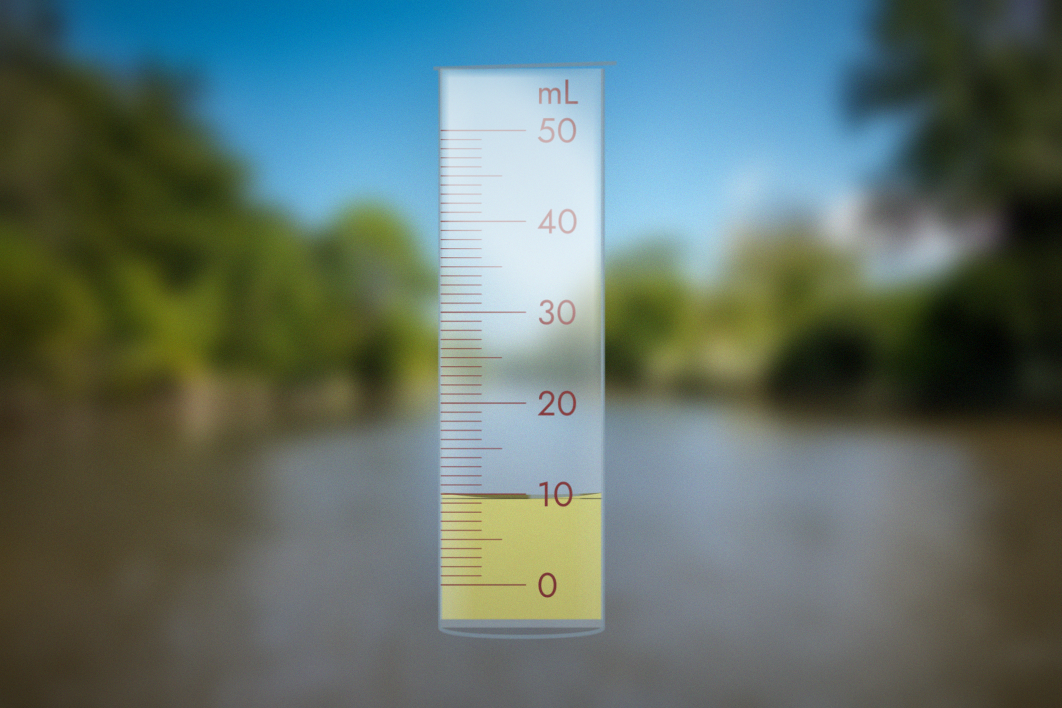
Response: 9.5mL
